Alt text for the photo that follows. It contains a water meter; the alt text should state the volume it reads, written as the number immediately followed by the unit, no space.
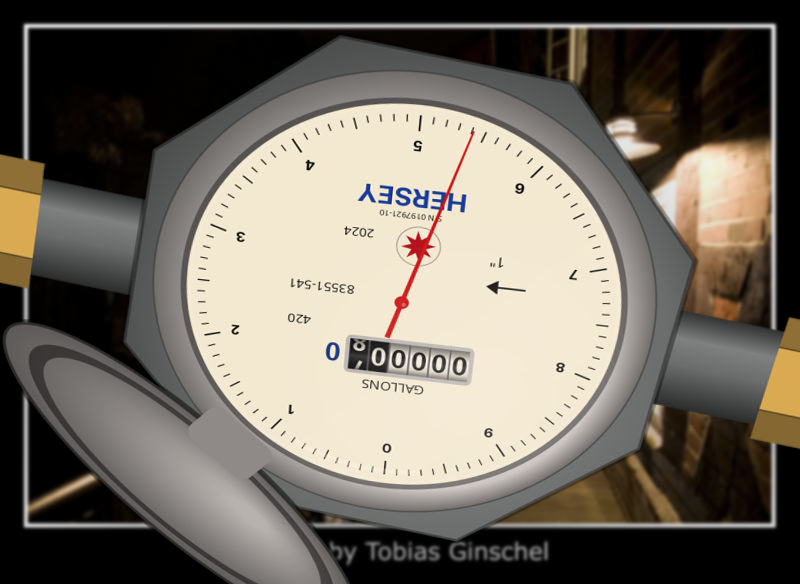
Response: 75.4gal
